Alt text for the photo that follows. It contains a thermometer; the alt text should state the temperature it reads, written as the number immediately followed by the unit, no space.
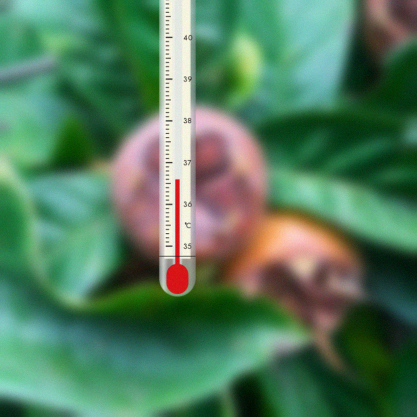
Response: 36.6°C
